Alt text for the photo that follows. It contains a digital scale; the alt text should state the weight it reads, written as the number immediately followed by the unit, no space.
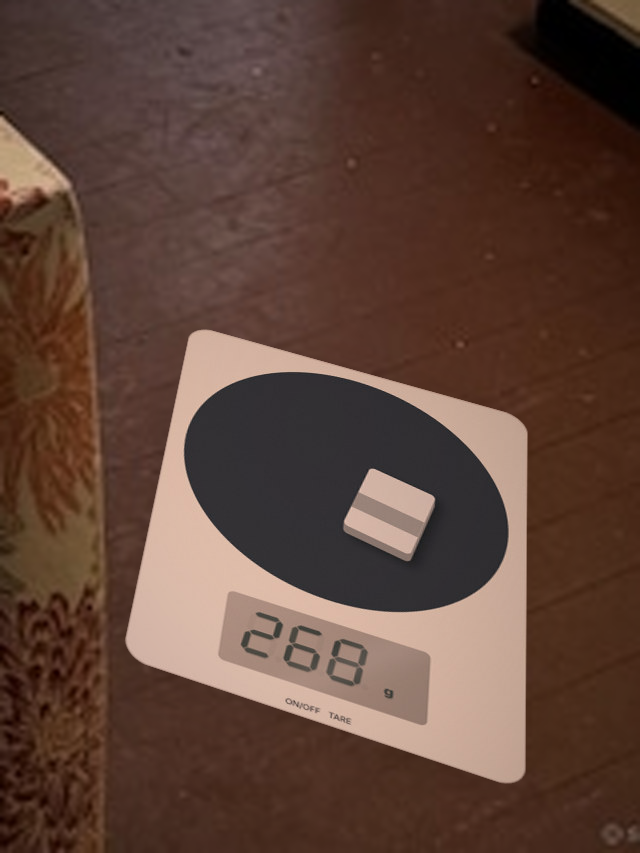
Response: 268g
